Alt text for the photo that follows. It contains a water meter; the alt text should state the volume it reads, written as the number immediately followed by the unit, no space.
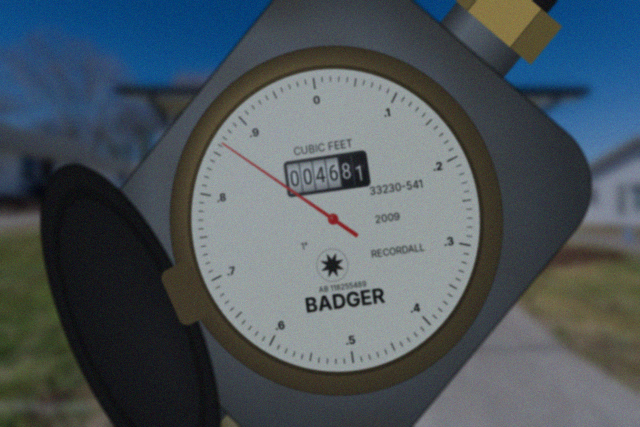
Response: 4680.86ft³
